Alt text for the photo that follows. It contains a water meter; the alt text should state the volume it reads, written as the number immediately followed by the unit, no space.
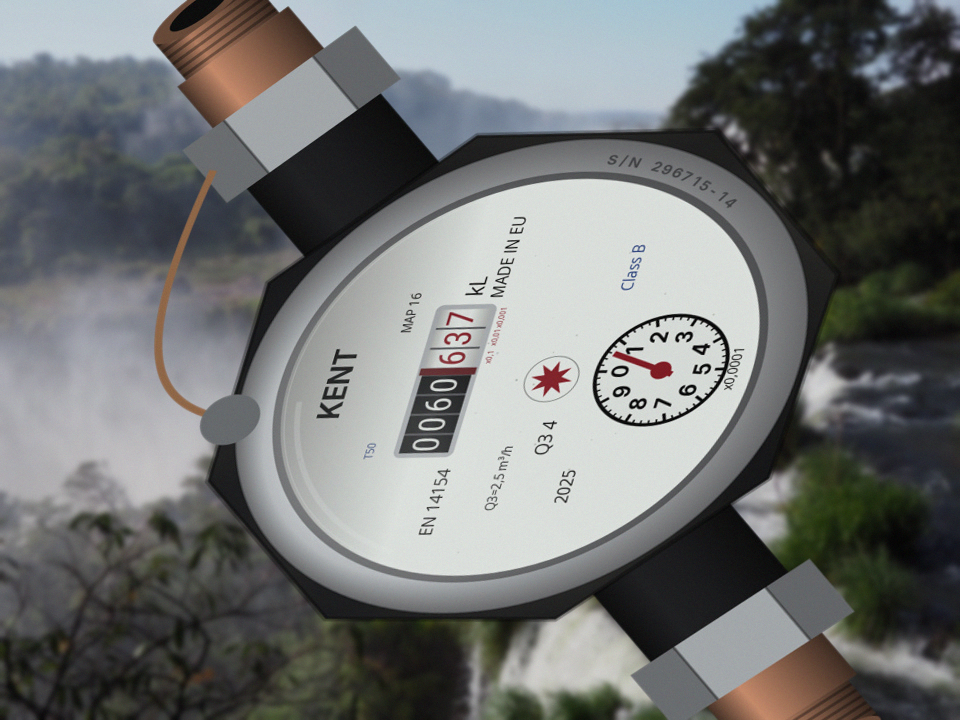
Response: 60.6370kL
